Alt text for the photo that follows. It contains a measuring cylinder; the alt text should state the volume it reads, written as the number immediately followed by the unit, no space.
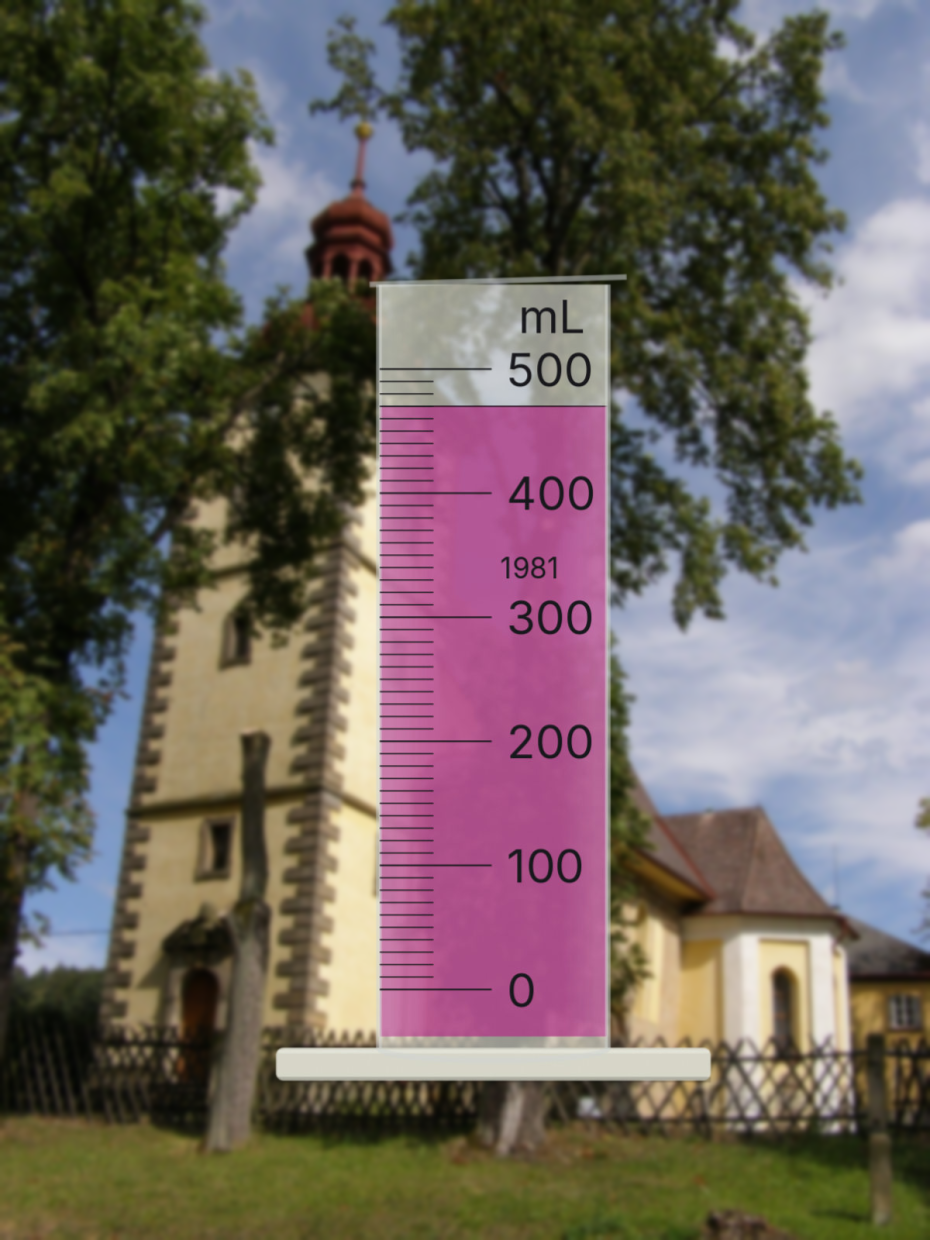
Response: 470mL
